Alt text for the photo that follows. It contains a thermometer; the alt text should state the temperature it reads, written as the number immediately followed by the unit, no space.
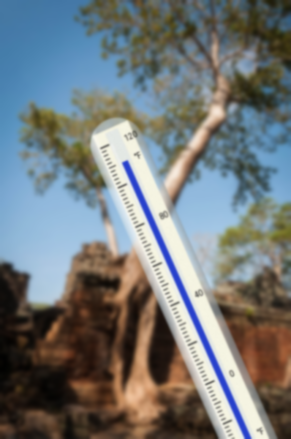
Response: 110°F
